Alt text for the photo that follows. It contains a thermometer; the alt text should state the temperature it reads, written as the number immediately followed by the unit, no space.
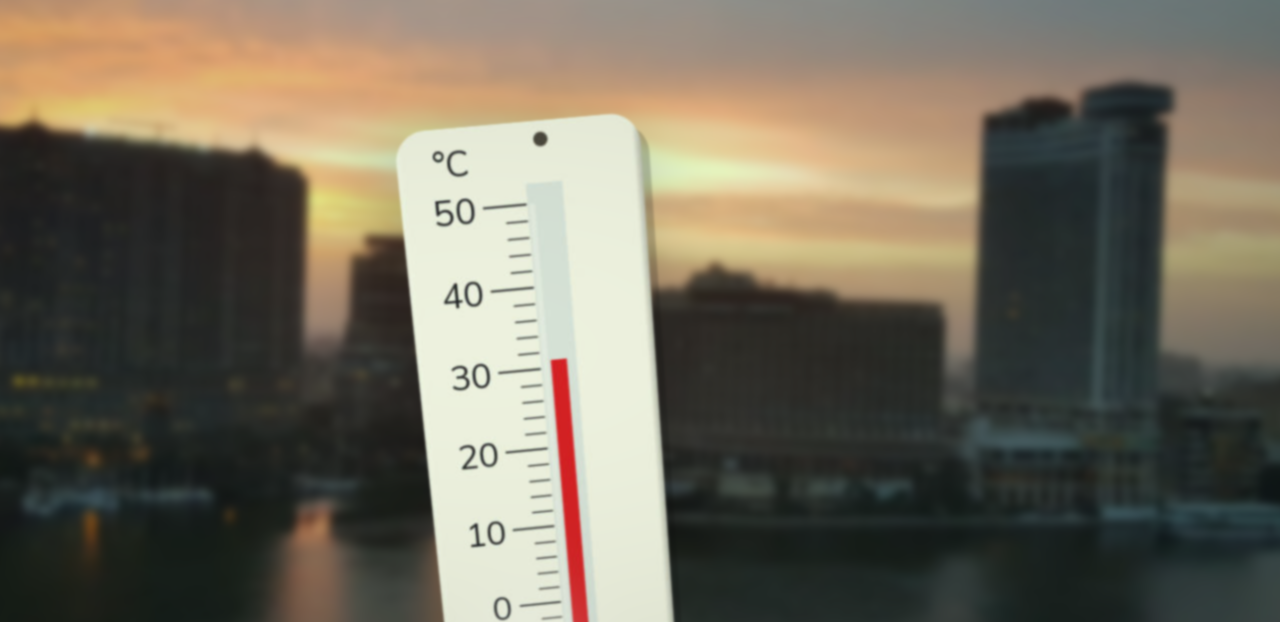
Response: 31°C
